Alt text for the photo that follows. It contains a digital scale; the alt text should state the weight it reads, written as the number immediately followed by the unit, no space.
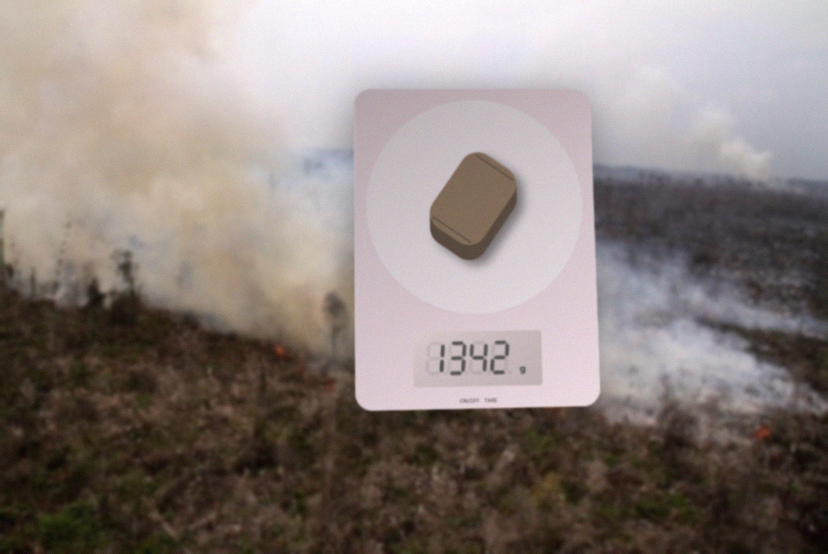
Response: 1342g
